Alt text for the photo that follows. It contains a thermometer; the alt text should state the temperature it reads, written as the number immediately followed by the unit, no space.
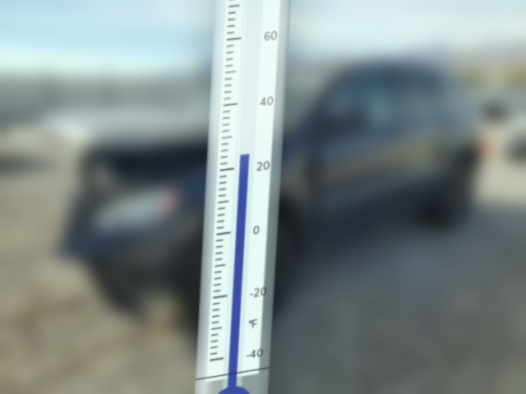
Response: 24°F
